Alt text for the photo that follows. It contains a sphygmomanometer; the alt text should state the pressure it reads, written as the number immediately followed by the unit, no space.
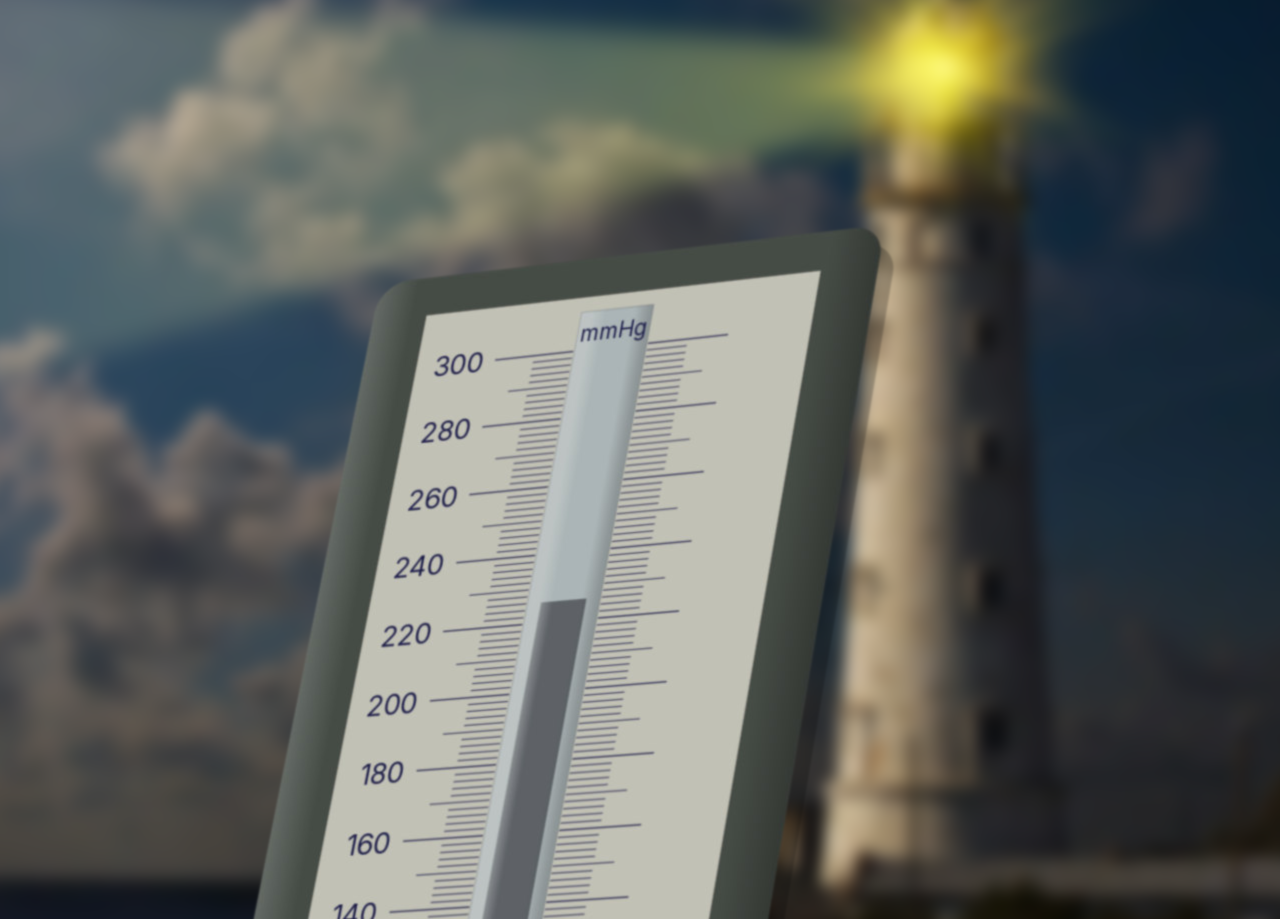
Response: 226mmHg
